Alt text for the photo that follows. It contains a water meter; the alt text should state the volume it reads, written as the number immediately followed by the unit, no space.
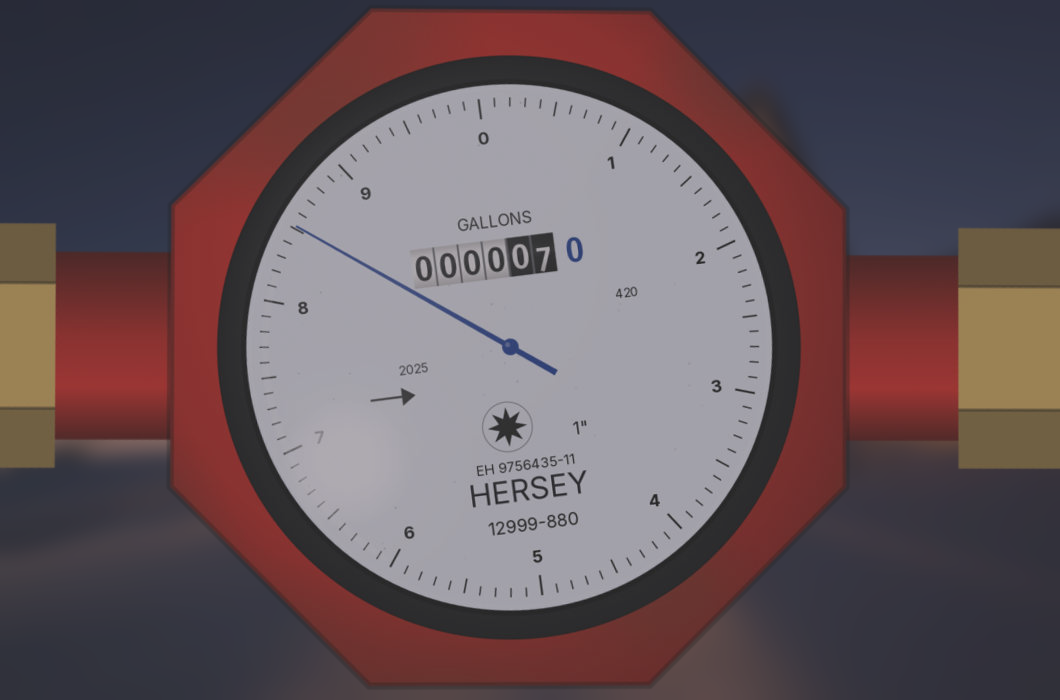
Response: 68.5gal
